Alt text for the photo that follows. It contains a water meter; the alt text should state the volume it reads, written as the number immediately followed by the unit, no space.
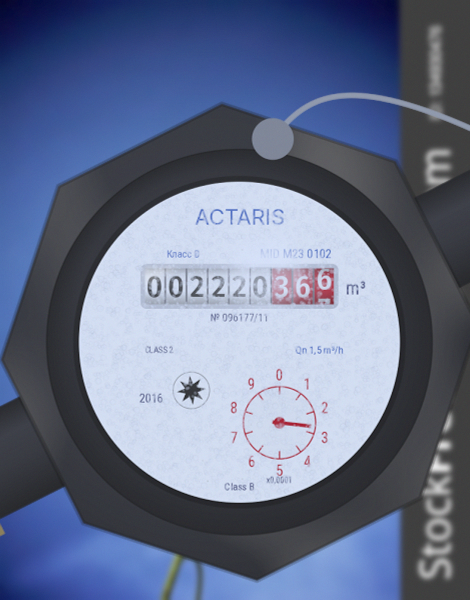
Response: 2220.3662m³
